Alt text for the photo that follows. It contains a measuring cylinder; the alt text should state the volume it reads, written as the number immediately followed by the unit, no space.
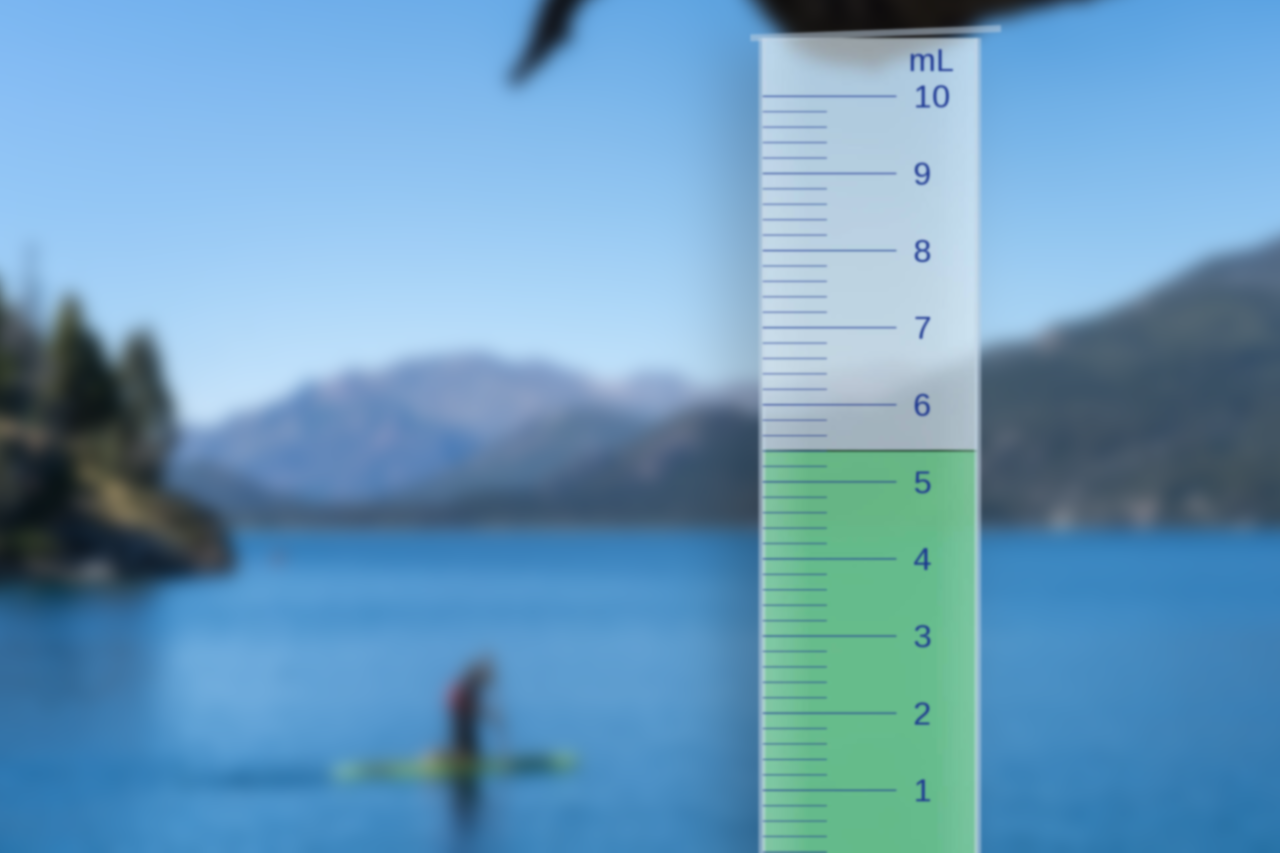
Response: 5.4mL
